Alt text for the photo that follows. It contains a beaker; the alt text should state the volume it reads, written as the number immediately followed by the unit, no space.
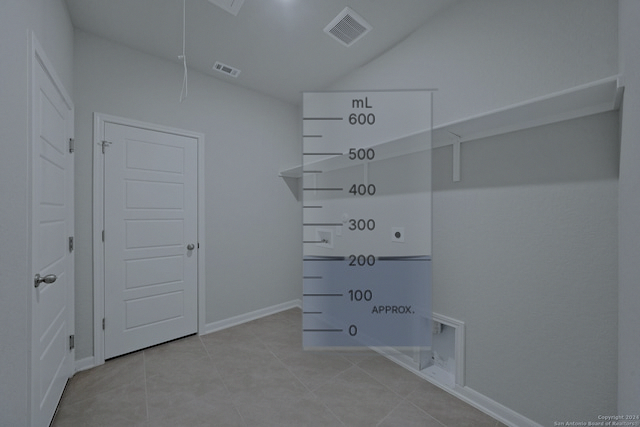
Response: 200mL
